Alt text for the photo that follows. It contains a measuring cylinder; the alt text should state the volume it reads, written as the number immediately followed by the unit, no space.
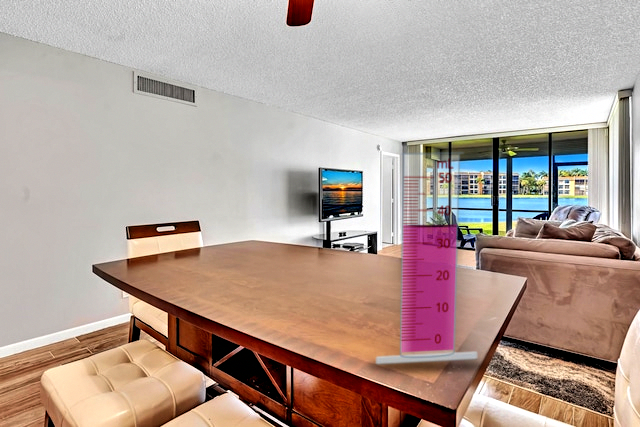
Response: 35mL
